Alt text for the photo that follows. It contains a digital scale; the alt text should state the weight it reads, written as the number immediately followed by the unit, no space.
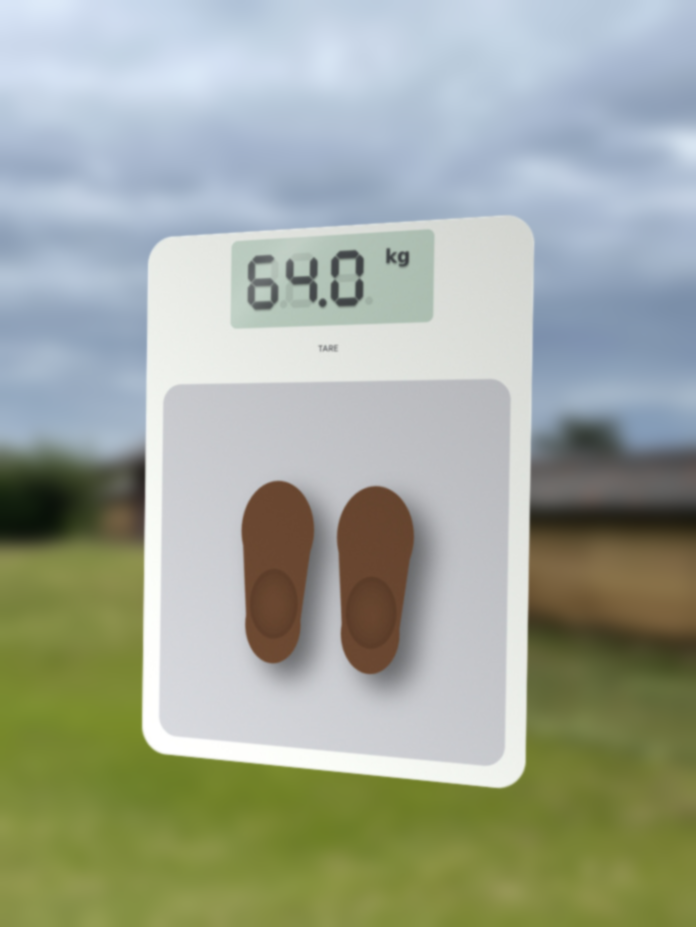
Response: 64.0kg
